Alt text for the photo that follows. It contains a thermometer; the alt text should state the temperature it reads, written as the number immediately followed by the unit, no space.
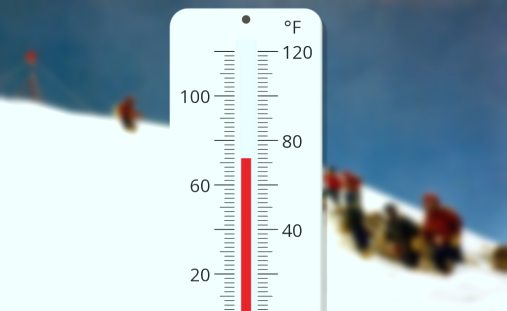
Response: 72°F
